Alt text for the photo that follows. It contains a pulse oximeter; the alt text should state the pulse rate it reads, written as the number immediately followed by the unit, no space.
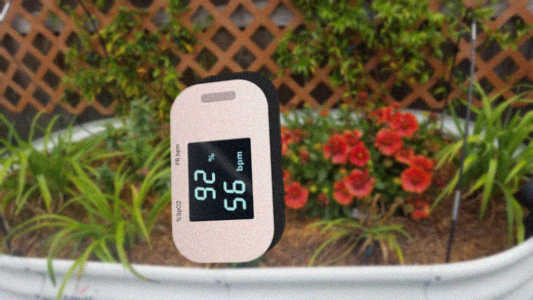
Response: 56bpm
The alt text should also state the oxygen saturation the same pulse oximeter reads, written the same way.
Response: 92%
